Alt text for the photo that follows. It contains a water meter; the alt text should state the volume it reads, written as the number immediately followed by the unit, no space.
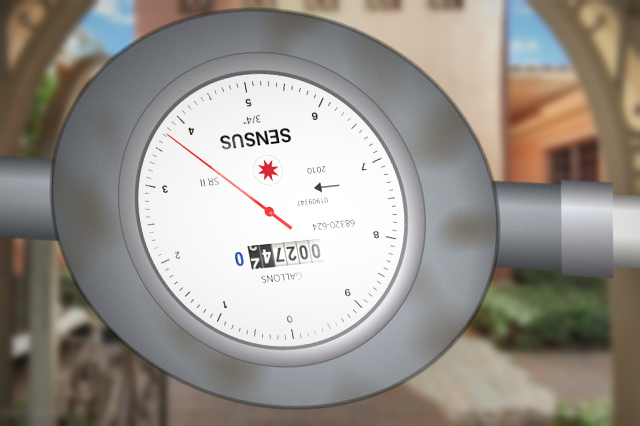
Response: 27423.7gal
